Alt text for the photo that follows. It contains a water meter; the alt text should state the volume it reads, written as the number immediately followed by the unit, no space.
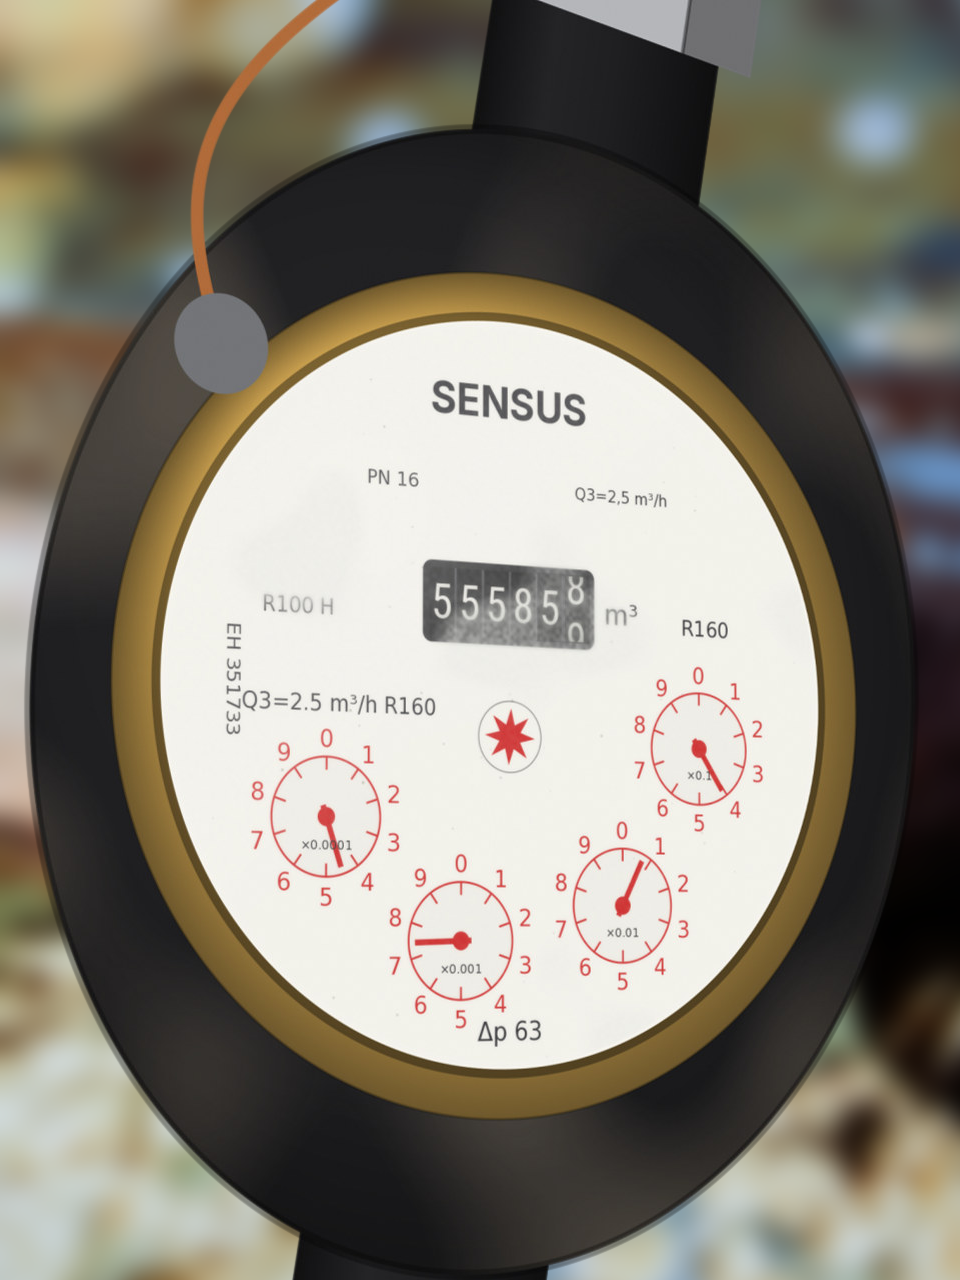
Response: 555858.4074m³
